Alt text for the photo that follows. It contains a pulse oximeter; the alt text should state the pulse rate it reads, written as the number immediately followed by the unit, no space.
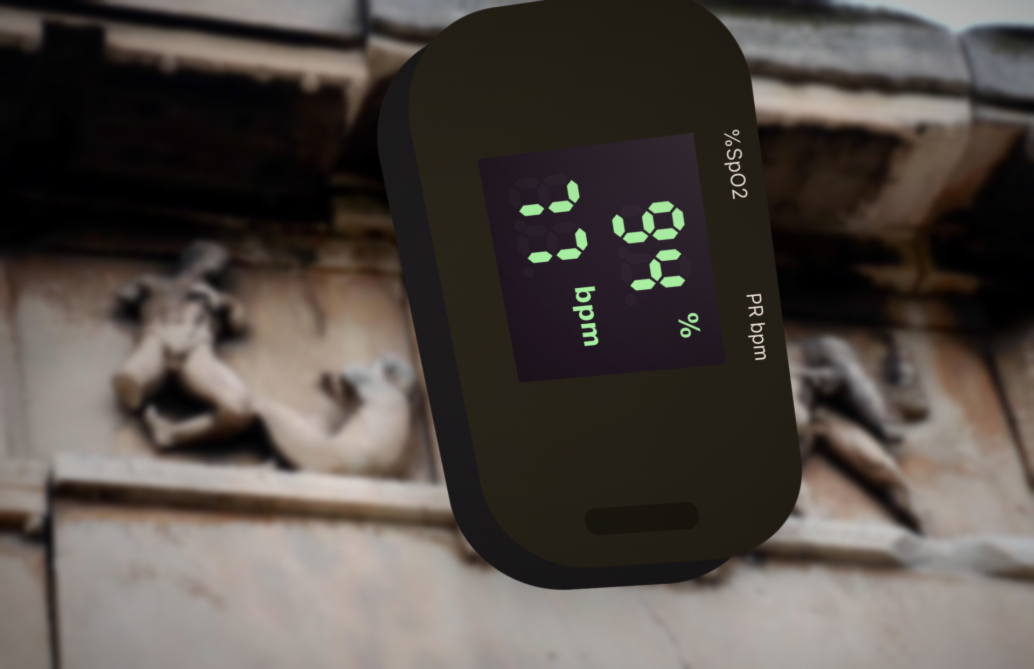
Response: 77bpm
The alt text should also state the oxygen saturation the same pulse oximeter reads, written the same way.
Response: 94%
